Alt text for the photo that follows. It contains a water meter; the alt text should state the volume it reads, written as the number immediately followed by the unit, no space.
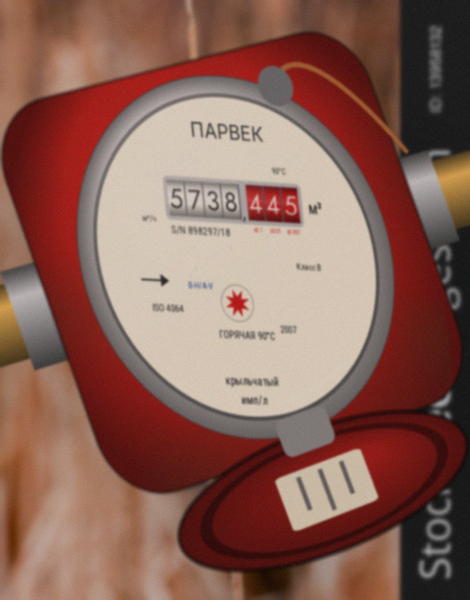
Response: 5738.445m³
